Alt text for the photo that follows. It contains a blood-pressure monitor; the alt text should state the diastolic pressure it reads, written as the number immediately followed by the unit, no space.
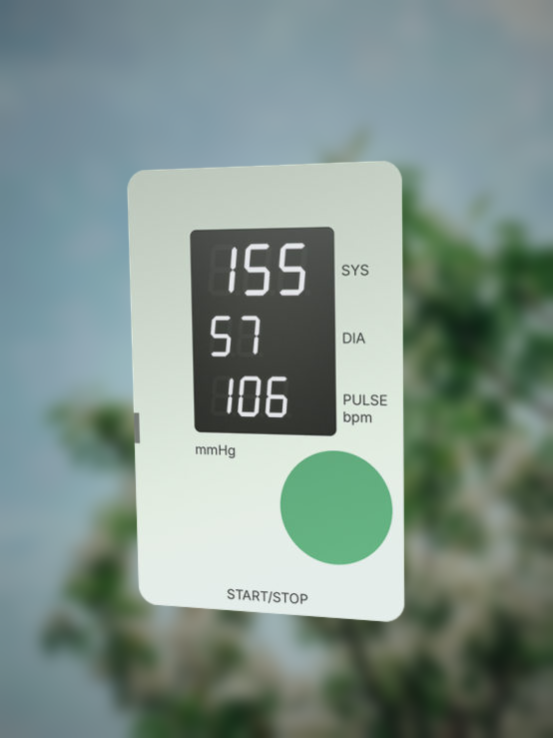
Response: 57mmHg
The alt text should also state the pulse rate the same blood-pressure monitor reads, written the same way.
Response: 106bpm
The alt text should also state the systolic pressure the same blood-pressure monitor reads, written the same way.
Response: 155mmHg
